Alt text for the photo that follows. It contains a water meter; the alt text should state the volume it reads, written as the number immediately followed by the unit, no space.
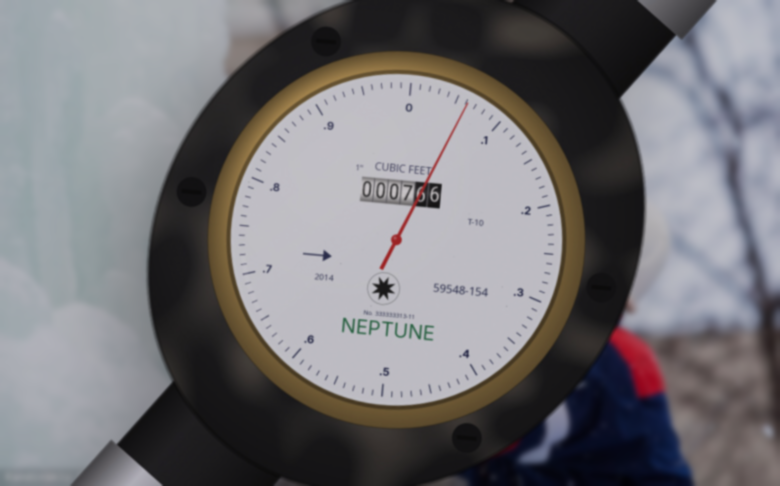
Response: 766.06ft³
